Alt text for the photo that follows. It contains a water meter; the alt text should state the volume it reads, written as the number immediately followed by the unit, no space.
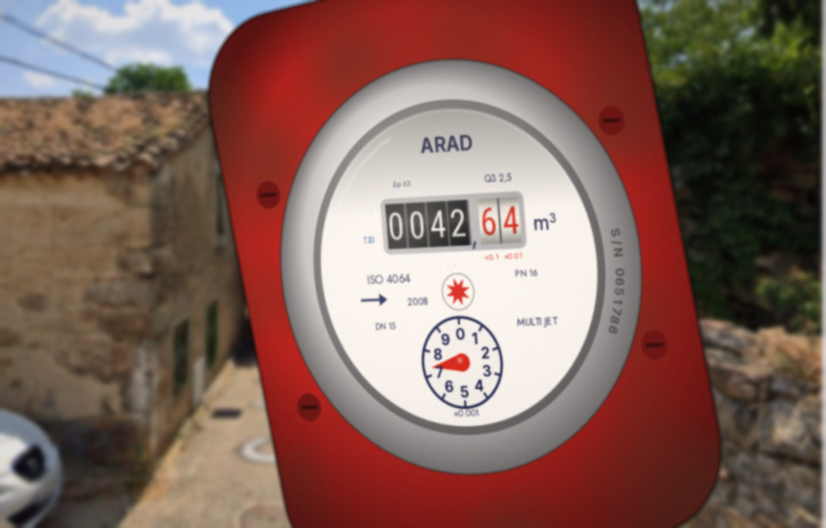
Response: 42.647m³
